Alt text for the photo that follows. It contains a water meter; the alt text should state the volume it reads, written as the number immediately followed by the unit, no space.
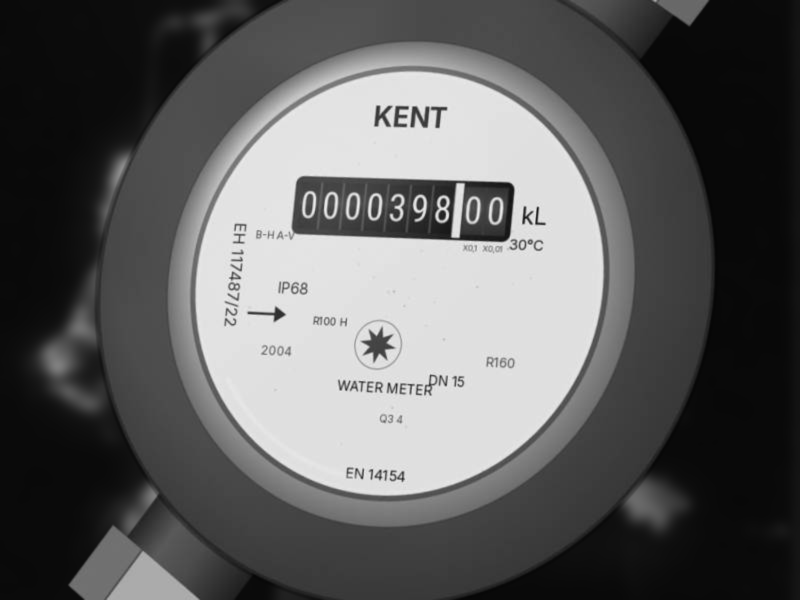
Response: 398.00kL
